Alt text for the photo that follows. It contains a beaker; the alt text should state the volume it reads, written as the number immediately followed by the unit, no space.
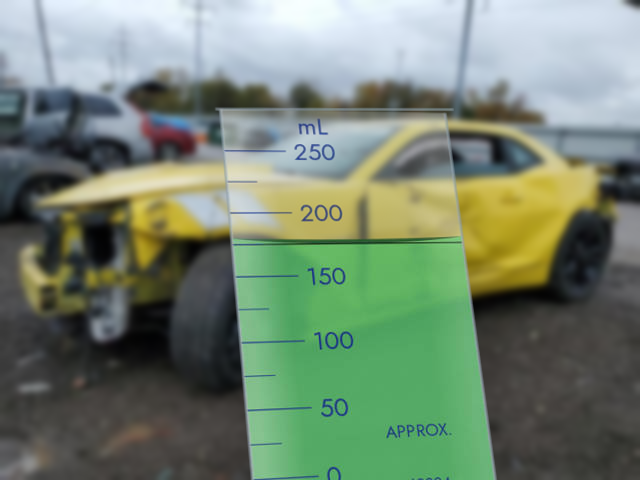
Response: 175mL
